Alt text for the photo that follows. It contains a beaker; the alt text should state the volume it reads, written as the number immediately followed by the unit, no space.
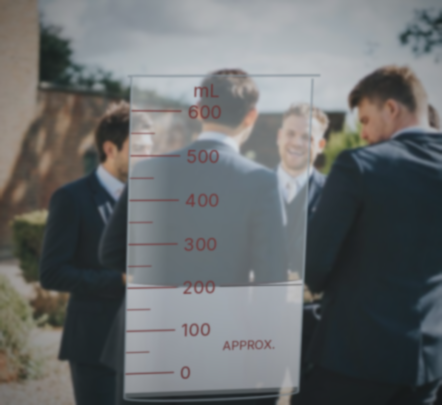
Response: 200mL
